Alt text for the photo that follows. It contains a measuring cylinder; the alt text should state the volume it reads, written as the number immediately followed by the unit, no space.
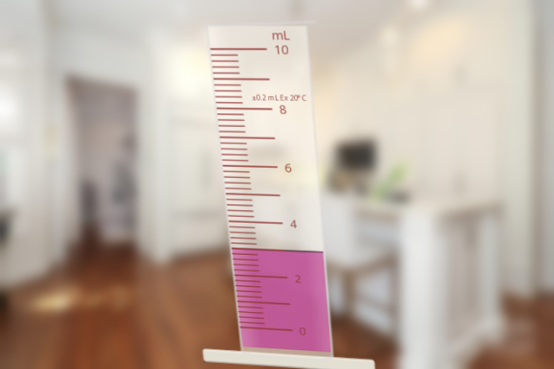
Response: 3mL
